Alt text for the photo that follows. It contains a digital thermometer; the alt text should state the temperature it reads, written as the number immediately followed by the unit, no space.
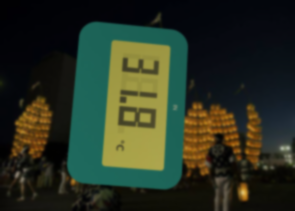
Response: 31.8°C
